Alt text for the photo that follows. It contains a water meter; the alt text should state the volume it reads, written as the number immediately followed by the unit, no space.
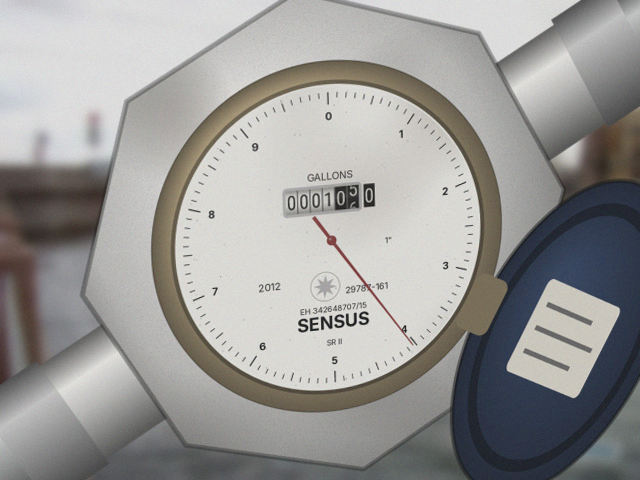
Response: 1054.0gal
